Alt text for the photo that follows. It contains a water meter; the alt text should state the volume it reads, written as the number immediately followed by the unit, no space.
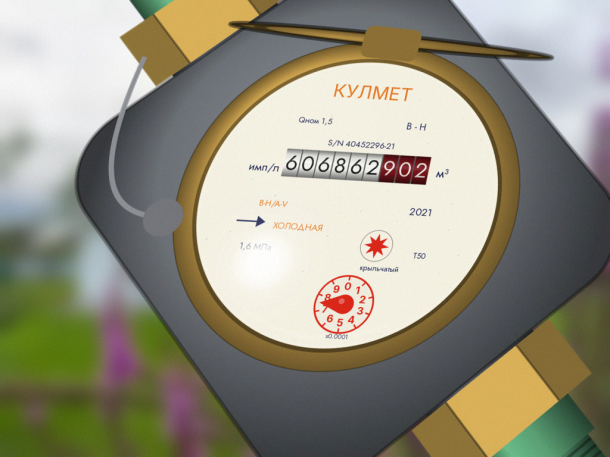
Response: 606862.9027m³
